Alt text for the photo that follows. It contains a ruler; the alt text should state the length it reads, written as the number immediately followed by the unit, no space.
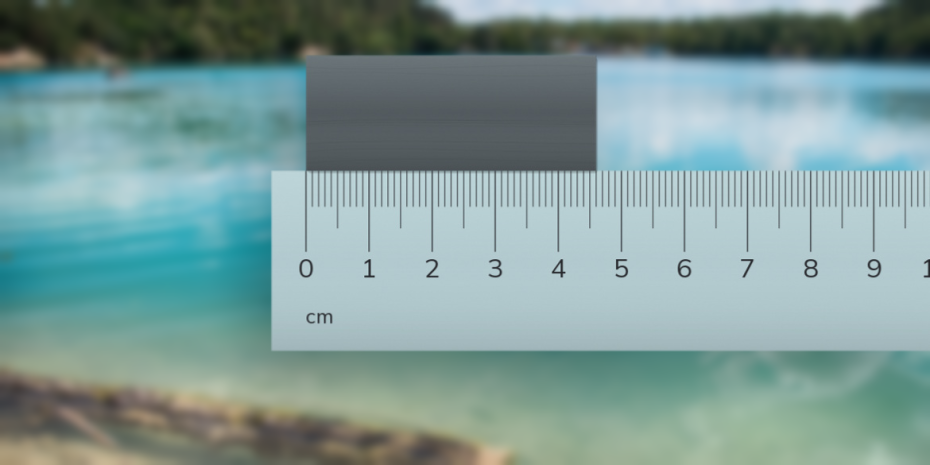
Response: 4.6cm
